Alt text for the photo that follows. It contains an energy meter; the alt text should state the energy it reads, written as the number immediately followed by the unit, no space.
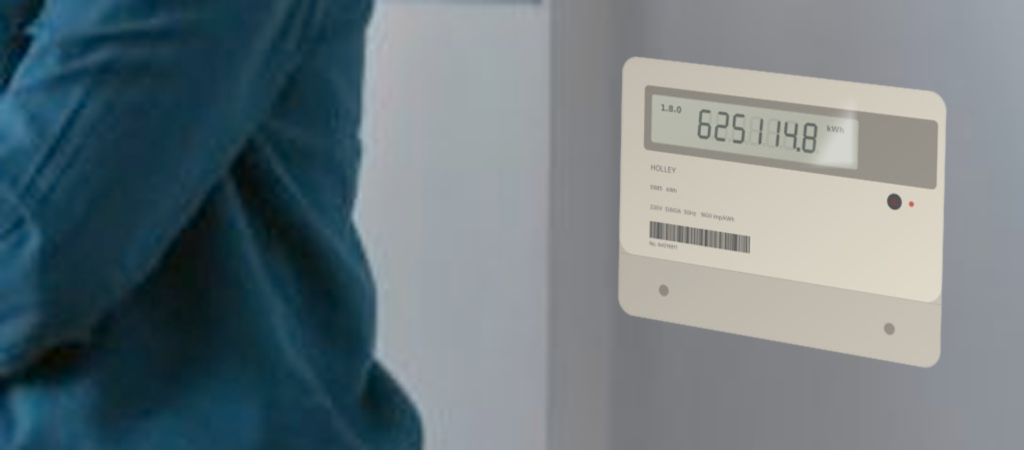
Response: 625114.8kWh
